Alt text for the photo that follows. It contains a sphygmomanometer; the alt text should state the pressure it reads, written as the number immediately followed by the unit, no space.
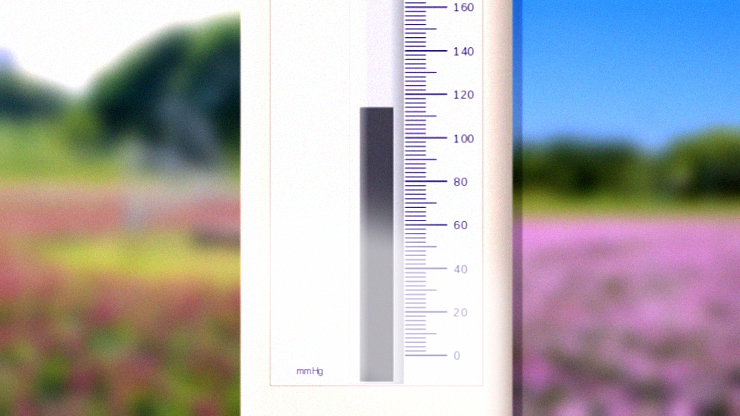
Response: 114mmHg
